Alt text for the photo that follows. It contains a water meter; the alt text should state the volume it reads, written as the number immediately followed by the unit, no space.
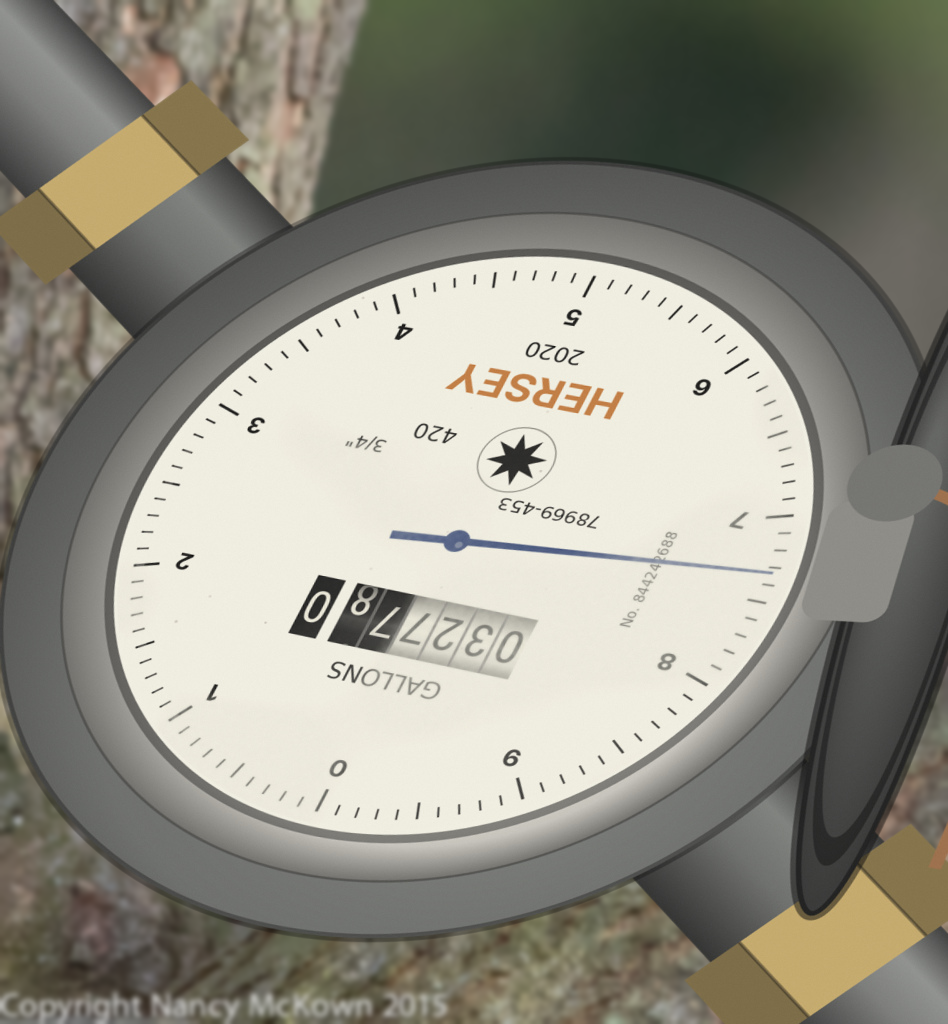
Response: 327777.3gal
